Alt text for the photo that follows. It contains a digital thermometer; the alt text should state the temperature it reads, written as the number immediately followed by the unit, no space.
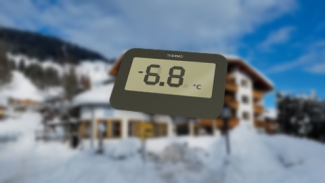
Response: -6.8°C
